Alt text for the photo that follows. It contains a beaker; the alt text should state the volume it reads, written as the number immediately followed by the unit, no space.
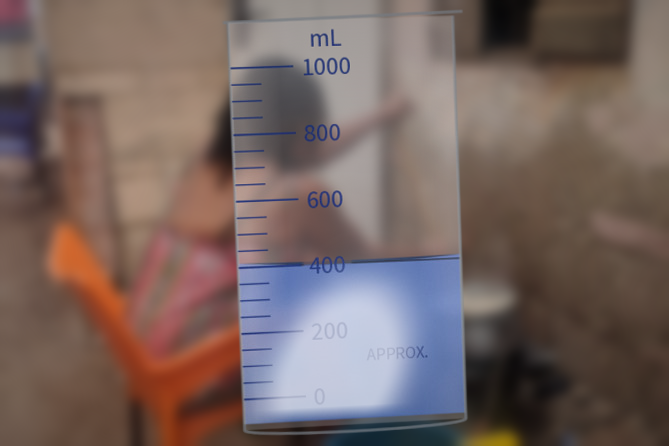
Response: 400mL
